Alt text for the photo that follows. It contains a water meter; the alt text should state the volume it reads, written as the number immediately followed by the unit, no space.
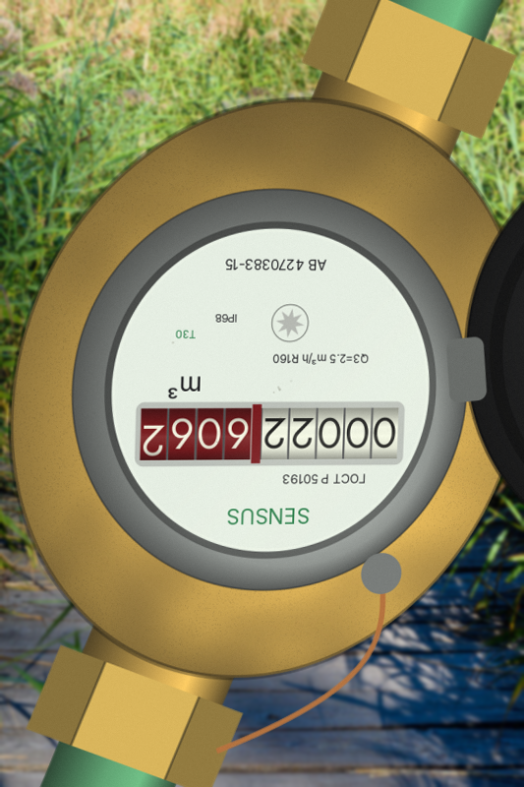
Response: 22.6062m³
